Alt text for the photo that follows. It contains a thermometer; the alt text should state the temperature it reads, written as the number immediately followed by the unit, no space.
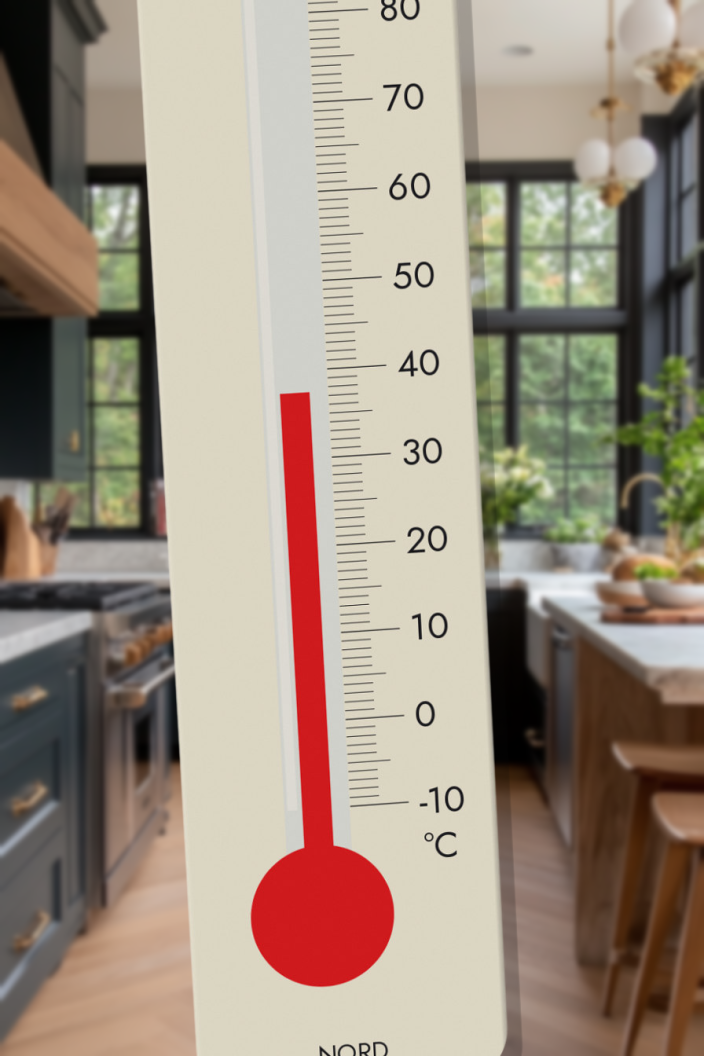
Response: 37.5°C
